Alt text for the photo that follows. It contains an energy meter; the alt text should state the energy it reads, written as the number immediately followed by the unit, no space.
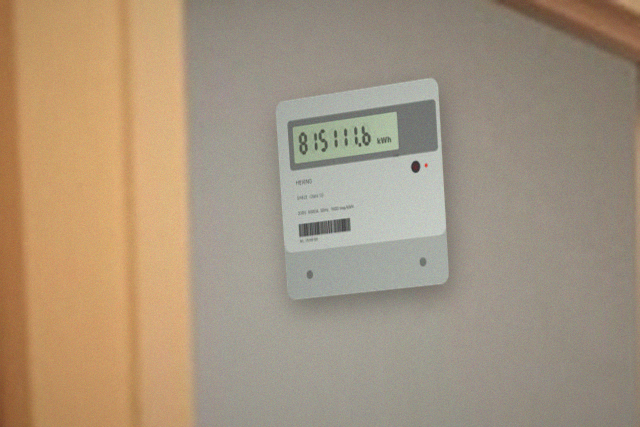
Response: 815111.6kWh
